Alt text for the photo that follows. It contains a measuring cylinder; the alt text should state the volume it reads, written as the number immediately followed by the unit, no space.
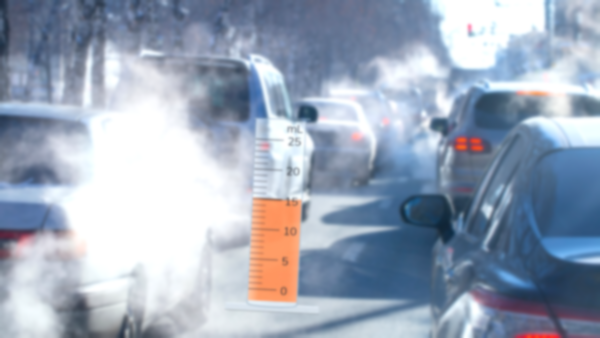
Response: 15mL
